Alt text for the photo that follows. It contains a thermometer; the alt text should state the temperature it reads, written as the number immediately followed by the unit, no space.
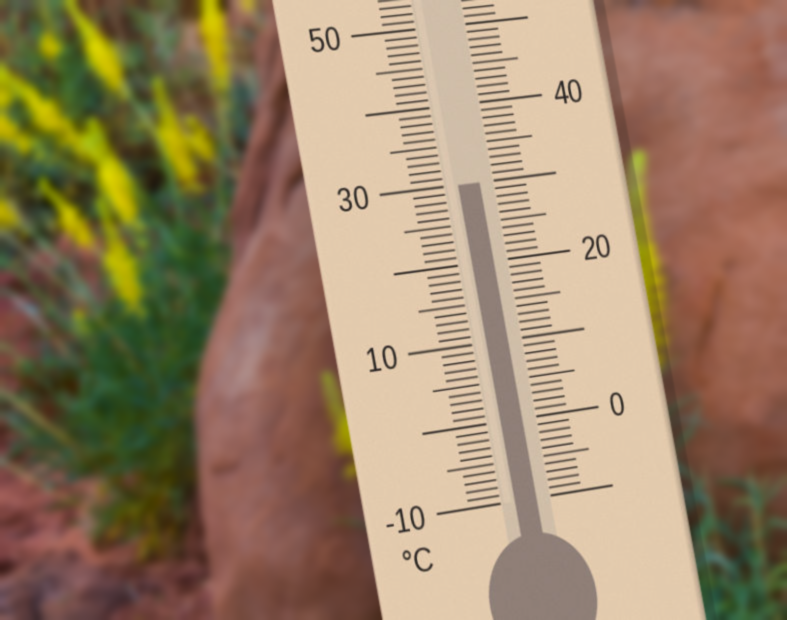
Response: 30°C
